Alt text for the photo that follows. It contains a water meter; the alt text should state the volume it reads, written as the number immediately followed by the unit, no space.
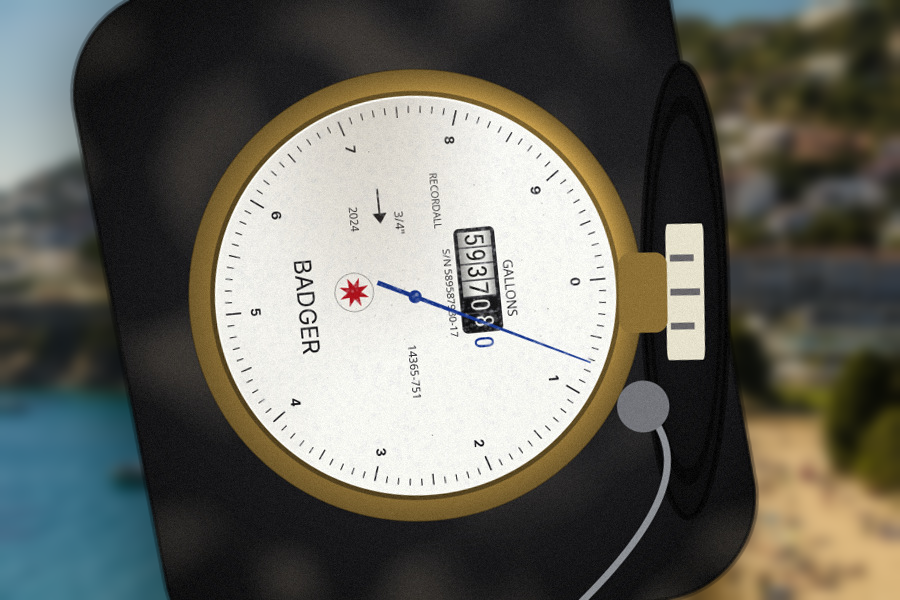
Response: 5937080.7gal
